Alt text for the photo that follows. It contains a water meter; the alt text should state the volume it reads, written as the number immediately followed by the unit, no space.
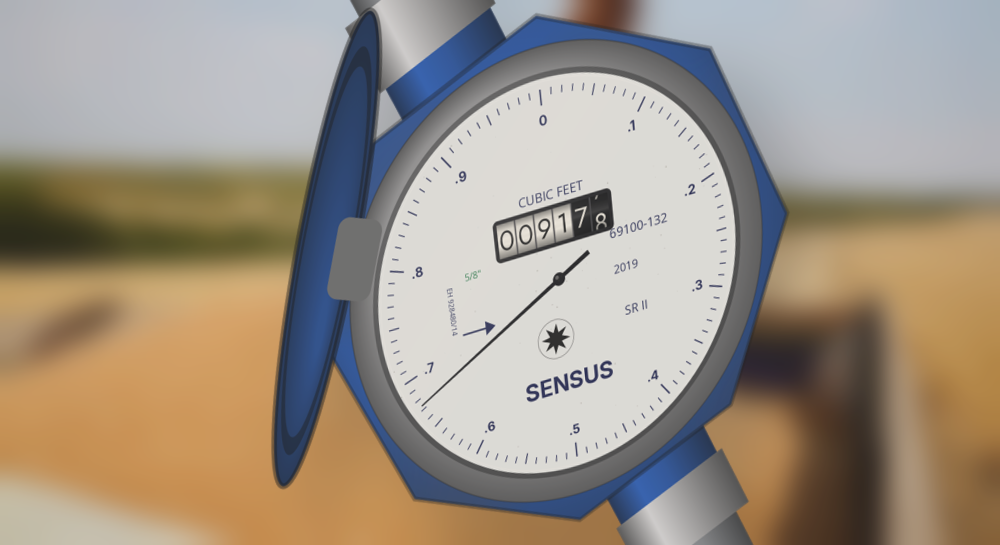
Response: 9177.67ft³
